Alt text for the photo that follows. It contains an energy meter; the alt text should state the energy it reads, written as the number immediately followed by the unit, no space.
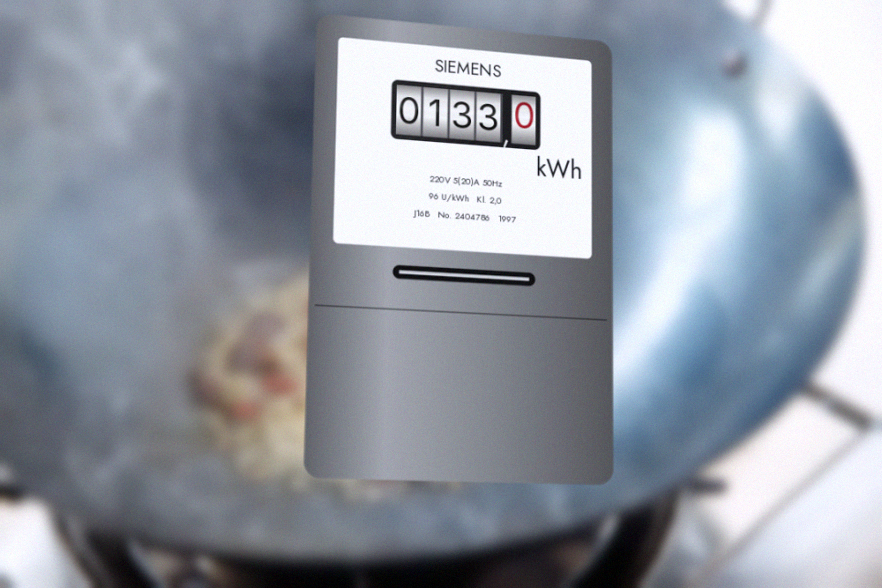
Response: 133.0kWh
